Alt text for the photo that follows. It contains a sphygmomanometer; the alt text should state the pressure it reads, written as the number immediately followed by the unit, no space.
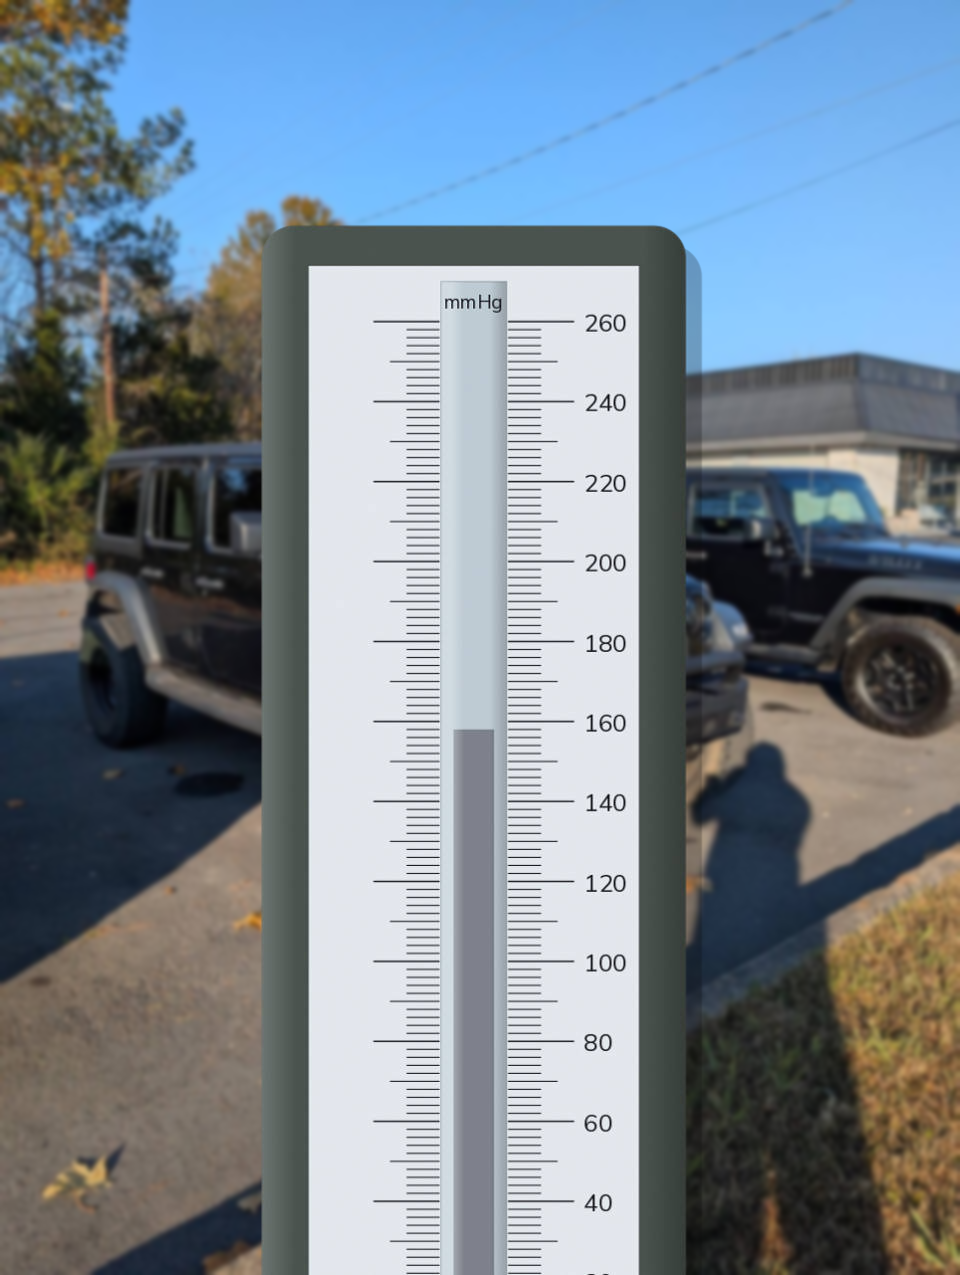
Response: 158mmHg
